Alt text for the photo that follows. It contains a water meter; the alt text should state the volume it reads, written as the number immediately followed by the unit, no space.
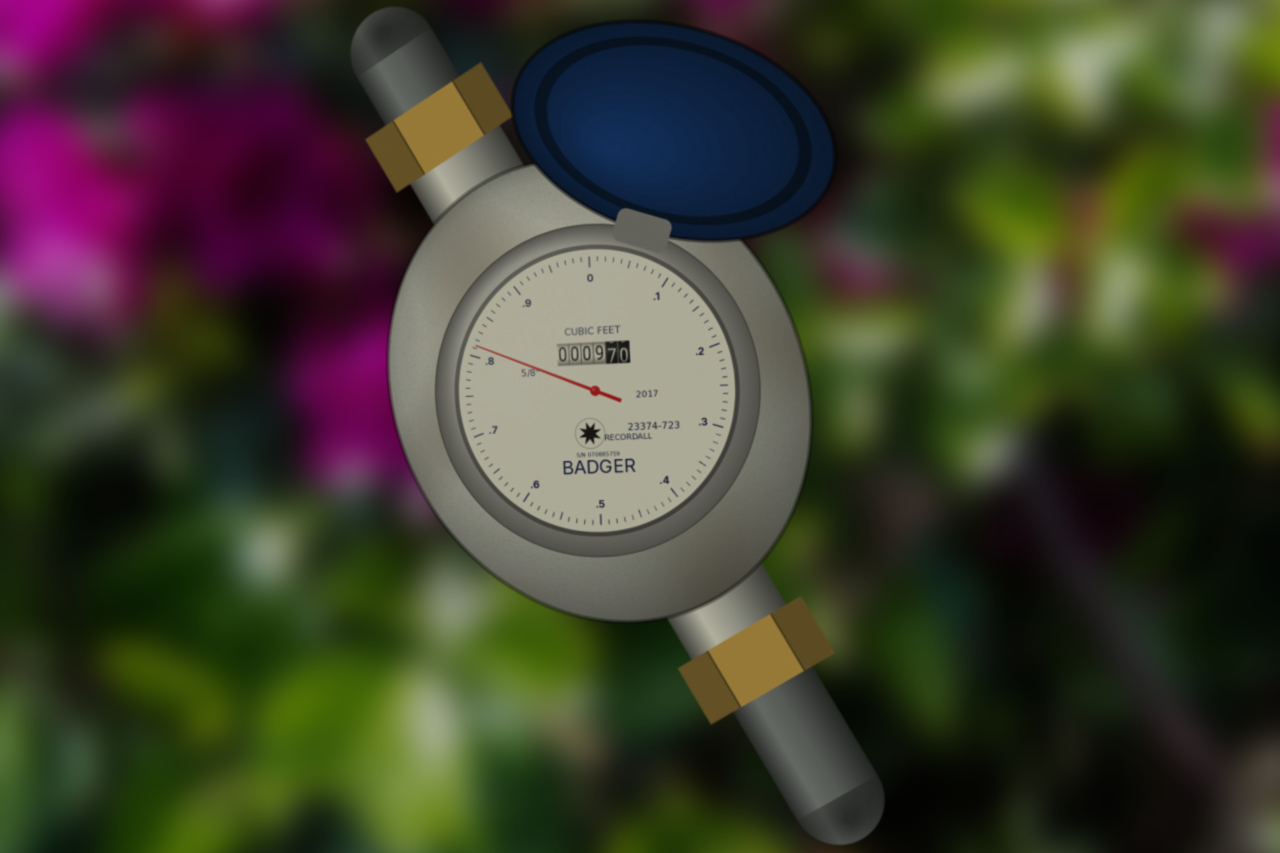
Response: 969.81ft³
